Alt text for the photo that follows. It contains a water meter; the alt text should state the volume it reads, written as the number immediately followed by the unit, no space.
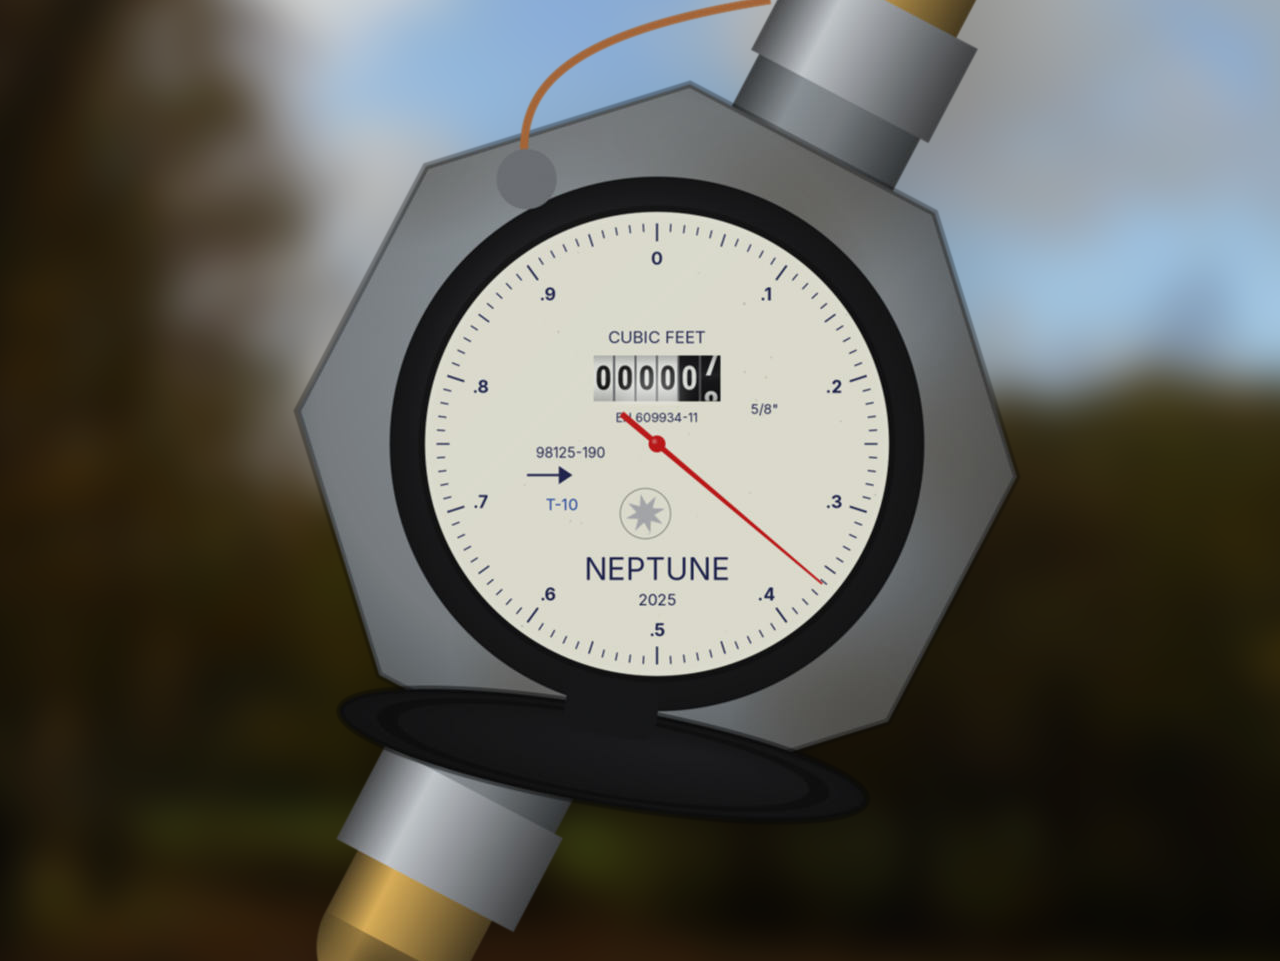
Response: 7.36ft³
